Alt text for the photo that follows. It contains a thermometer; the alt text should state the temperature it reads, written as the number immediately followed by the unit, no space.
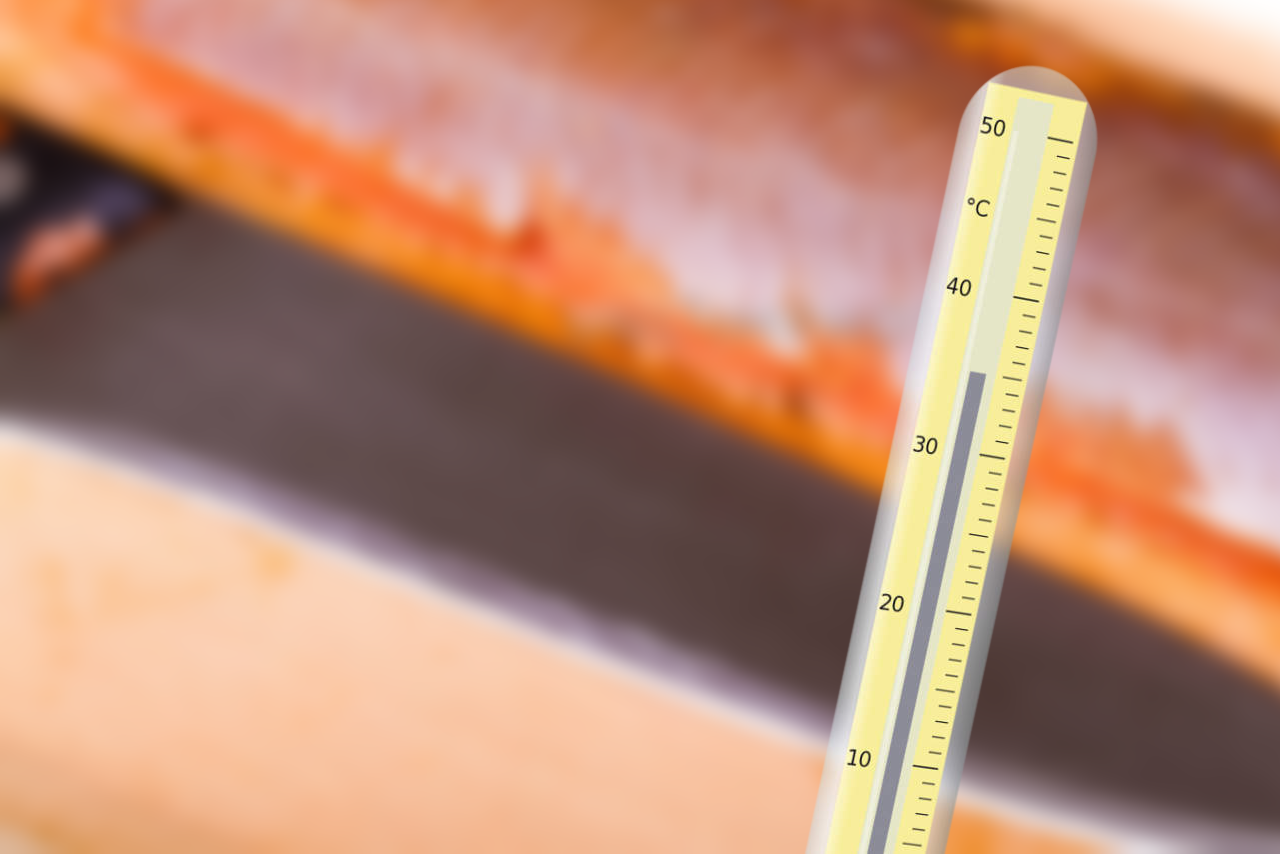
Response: 35°C
